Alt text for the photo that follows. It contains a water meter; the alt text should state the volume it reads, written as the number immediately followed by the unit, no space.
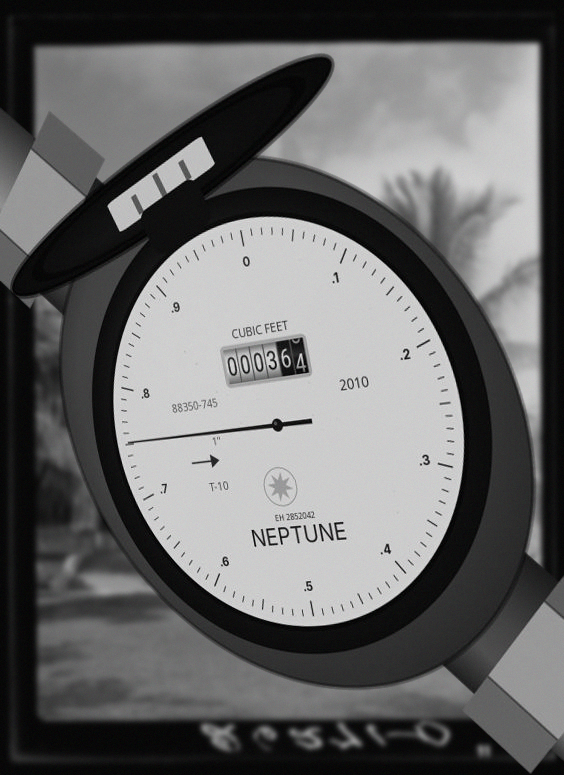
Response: 363.75ft³
